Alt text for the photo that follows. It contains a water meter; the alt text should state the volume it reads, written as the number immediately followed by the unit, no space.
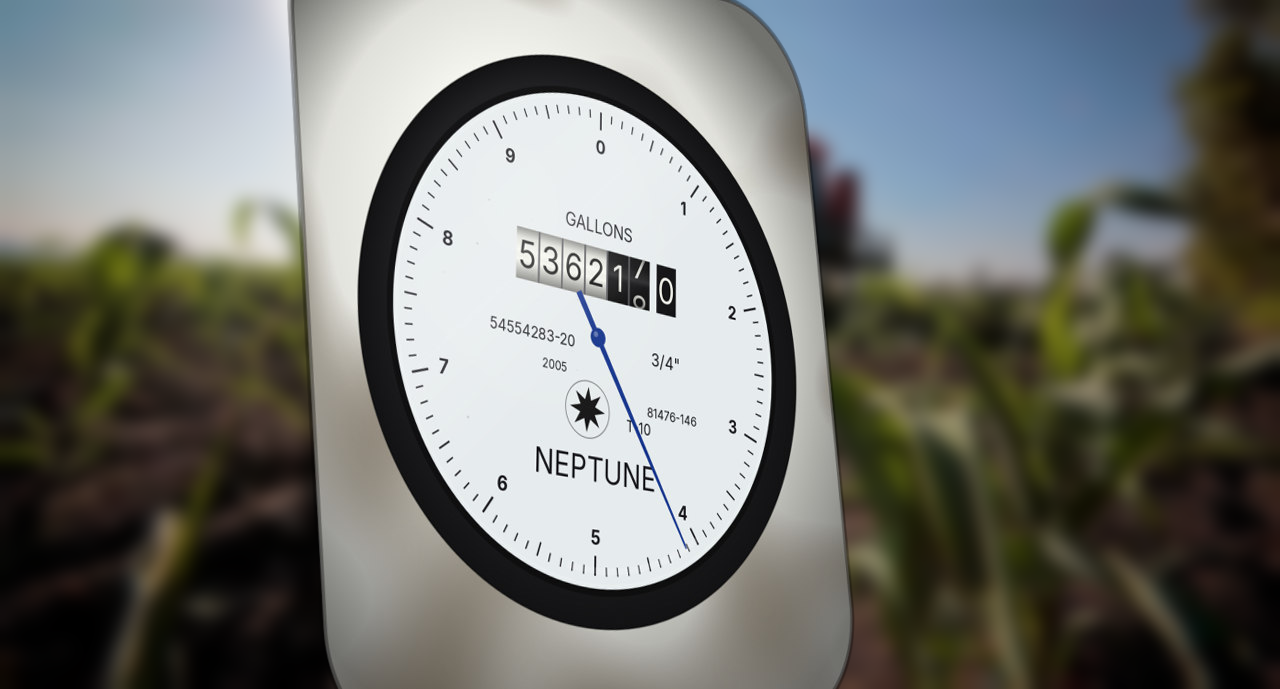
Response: 5362174.1gal
